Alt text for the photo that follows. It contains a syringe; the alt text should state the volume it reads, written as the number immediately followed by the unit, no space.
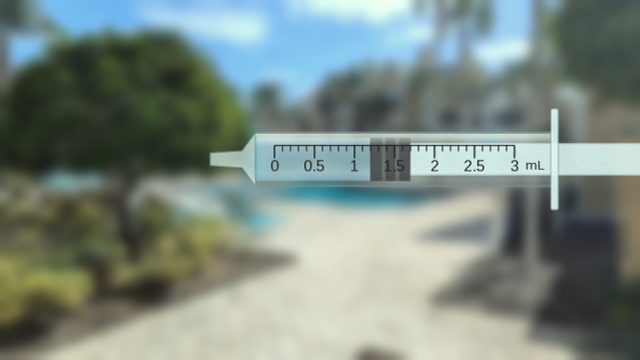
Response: 1.2mL
